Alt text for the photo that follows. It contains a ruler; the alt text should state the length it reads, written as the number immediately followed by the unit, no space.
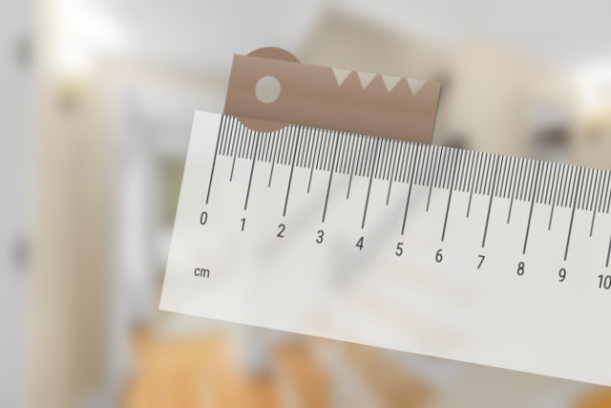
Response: 5.3cm
